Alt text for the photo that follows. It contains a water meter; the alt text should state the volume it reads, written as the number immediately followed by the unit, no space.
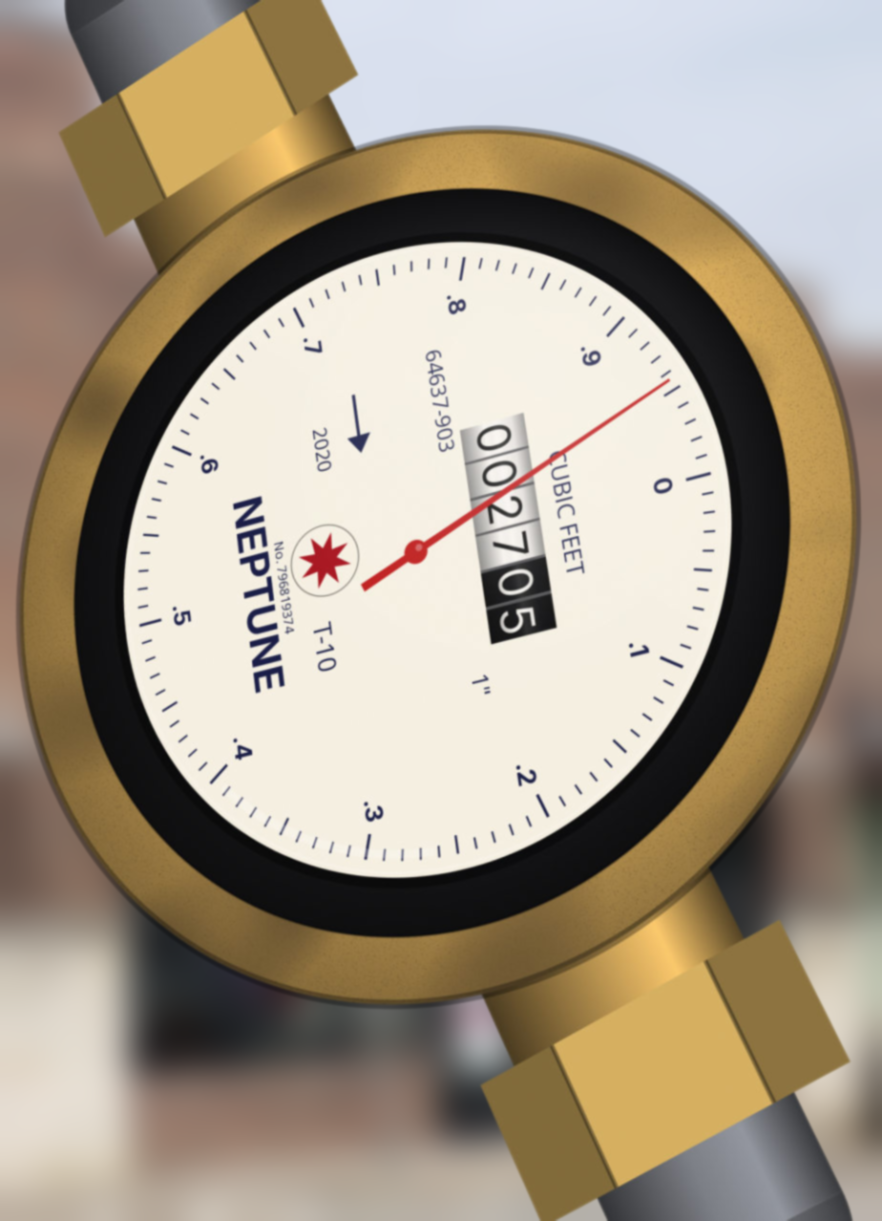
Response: 2704.94ft³
